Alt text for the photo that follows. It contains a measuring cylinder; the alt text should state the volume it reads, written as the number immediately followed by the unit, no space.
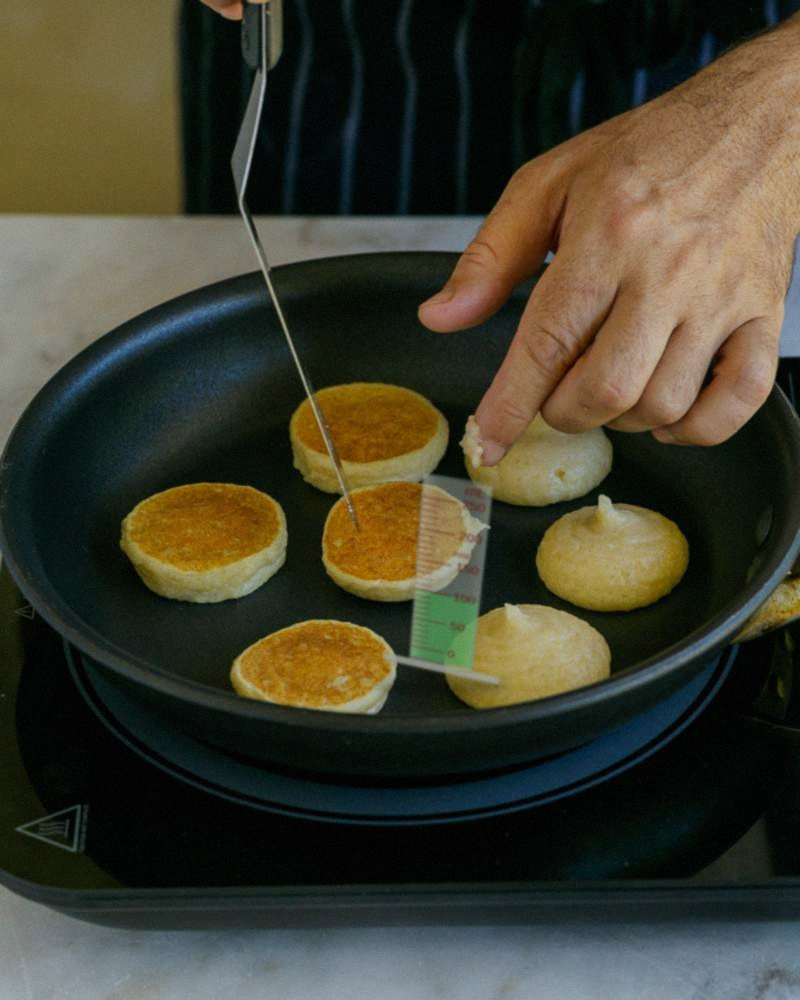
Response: 100mL
